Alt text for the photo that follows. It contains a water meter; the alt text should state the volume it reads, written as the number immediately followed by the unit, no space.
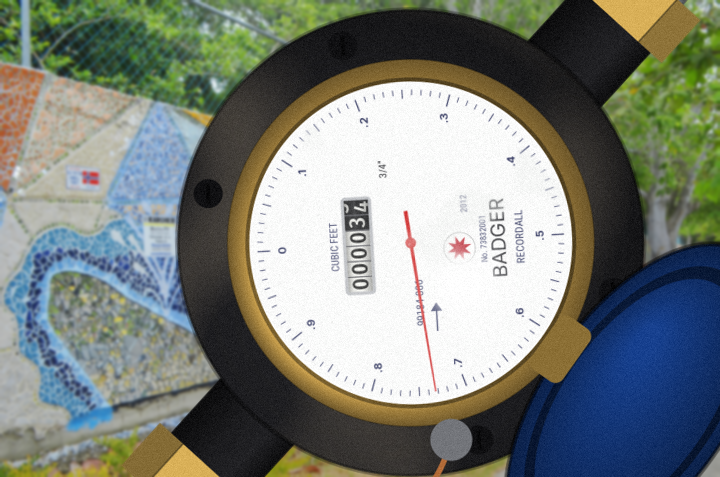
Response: 33.73ft³
